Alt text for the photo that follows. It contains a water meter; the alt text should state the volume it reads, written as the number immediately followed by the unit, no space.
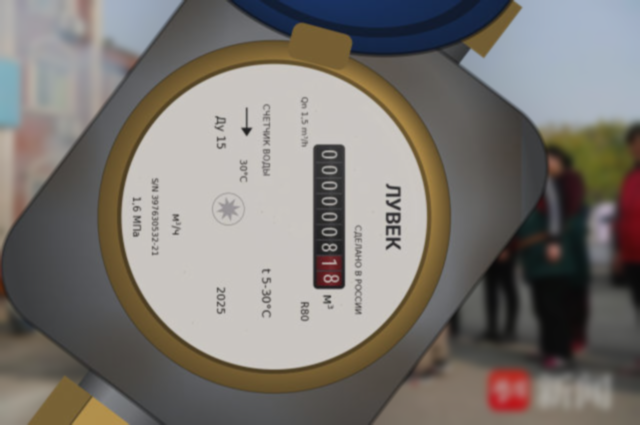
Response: 8.18m³
